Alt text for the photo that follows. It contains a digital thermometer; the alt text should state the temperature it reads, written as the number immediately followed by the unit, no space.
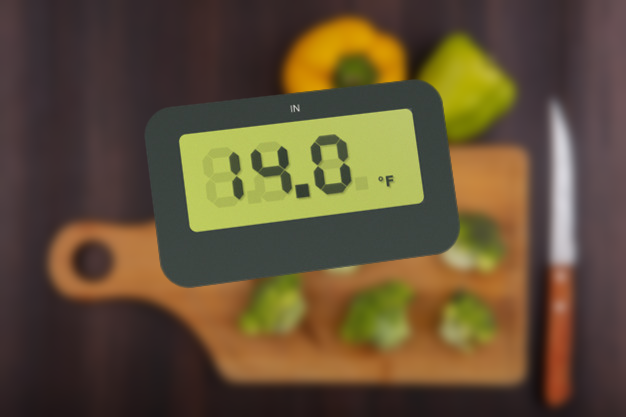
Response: 14.0°F
